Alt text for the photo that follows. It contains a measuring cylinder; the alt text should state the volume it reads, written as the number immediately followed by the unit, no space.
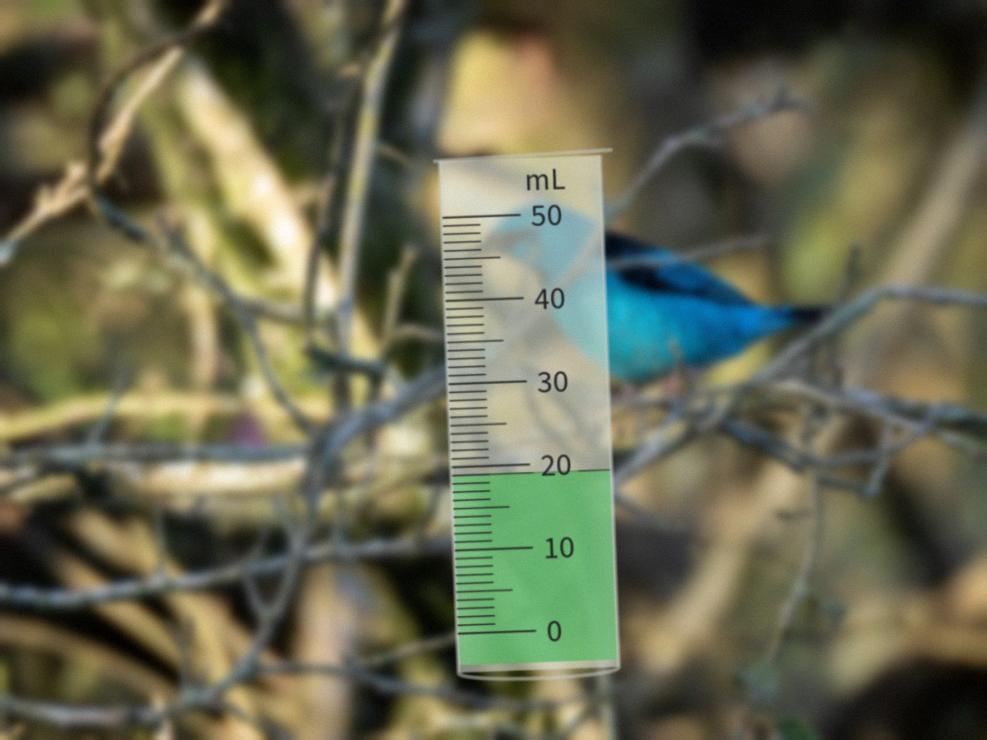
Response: 19mL
